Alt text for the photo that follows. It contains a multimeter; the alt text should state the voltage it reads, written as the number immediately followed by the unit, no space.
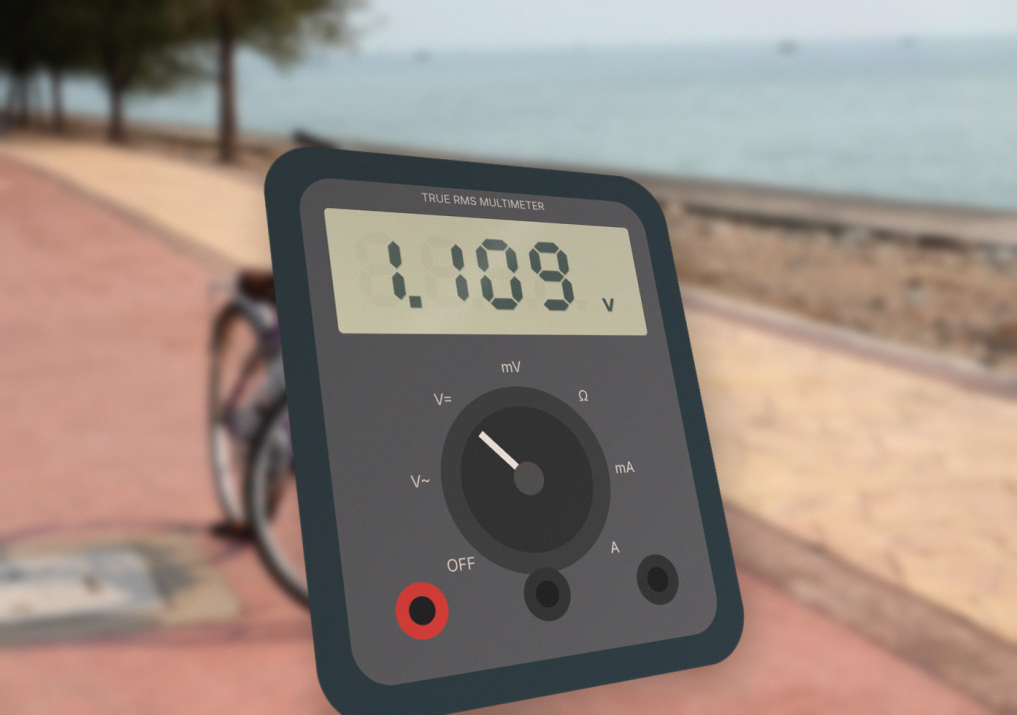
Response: 1.109V
